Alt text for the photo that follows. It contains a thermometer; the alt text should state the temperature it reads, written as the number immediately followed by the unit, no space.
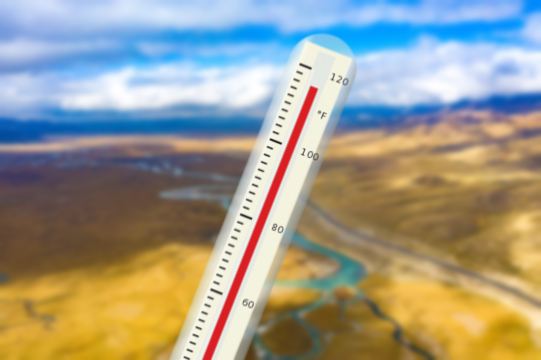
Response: 116°F
